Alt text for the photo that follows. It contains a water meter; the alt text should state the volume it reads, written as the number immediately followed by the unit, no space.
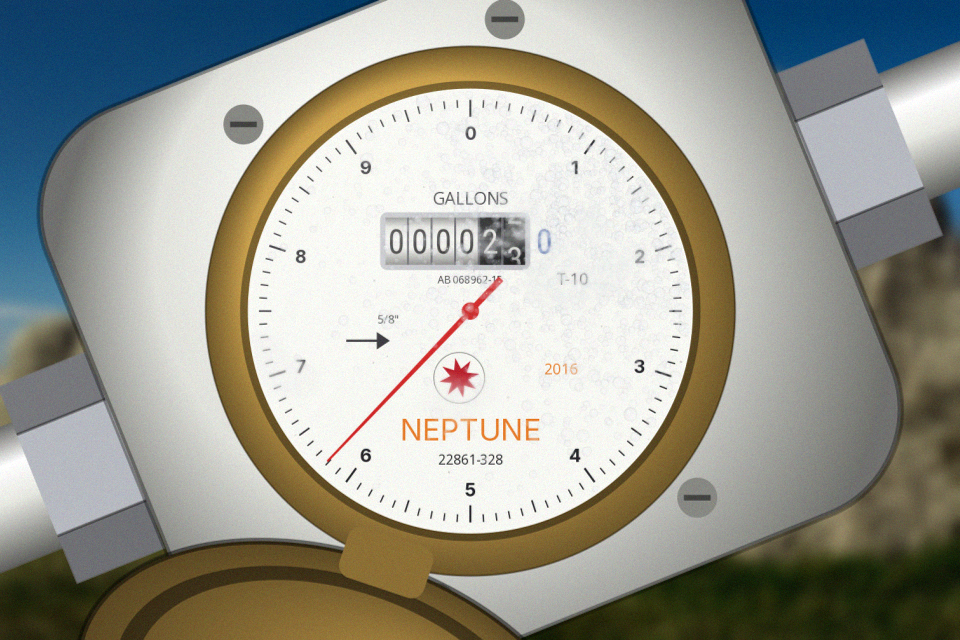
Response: 226.2gal
